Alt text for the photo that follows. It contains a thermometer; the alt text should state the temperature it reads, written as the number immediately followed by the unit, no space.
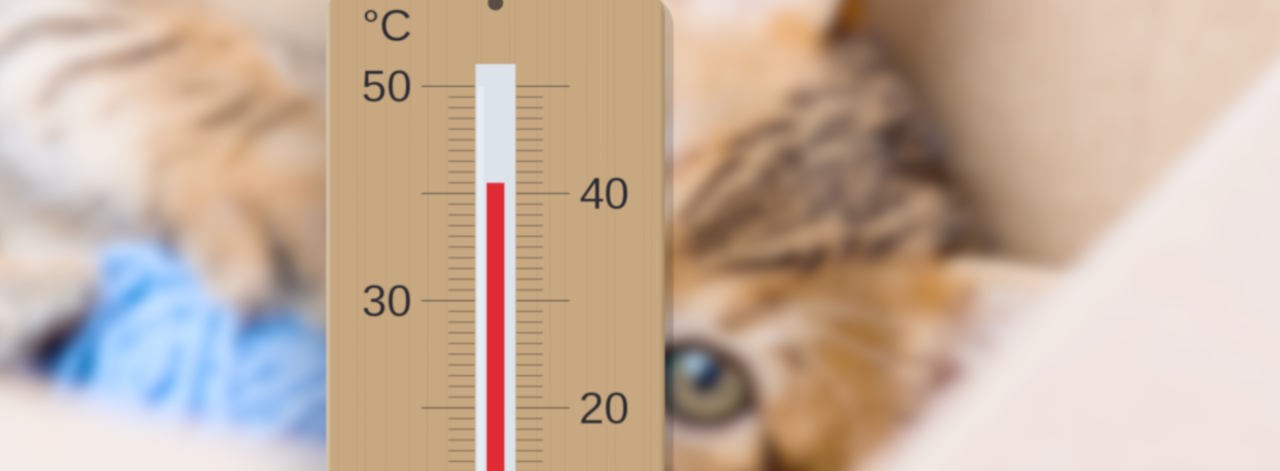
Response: 41°C
